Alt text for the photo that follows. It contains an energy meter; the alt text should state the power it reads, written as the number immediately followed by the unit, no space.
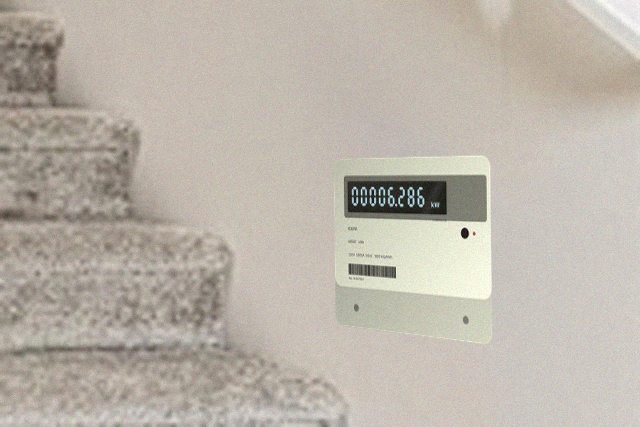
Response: 6.286kW
